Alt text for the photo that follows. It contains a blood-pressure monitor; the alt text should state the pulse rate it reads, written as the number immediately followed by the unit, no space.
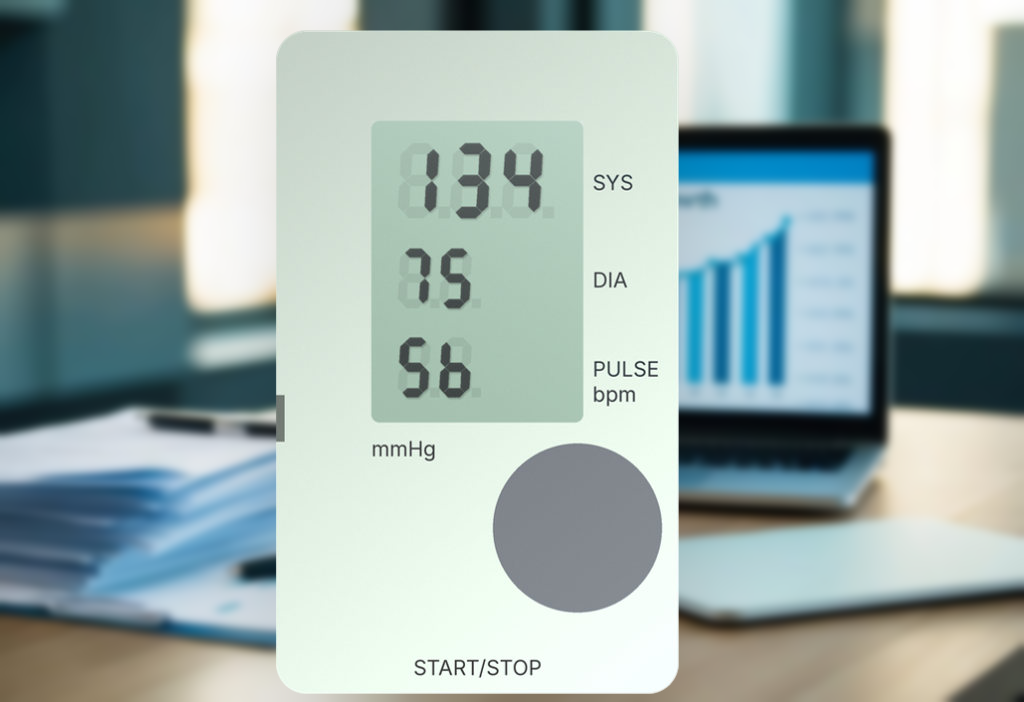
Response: 56bpm
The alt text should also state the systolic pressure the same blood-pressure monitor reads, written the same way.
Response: 134mmHg
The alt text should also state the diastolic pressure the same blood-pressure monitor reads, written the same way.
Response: 75mmHg
